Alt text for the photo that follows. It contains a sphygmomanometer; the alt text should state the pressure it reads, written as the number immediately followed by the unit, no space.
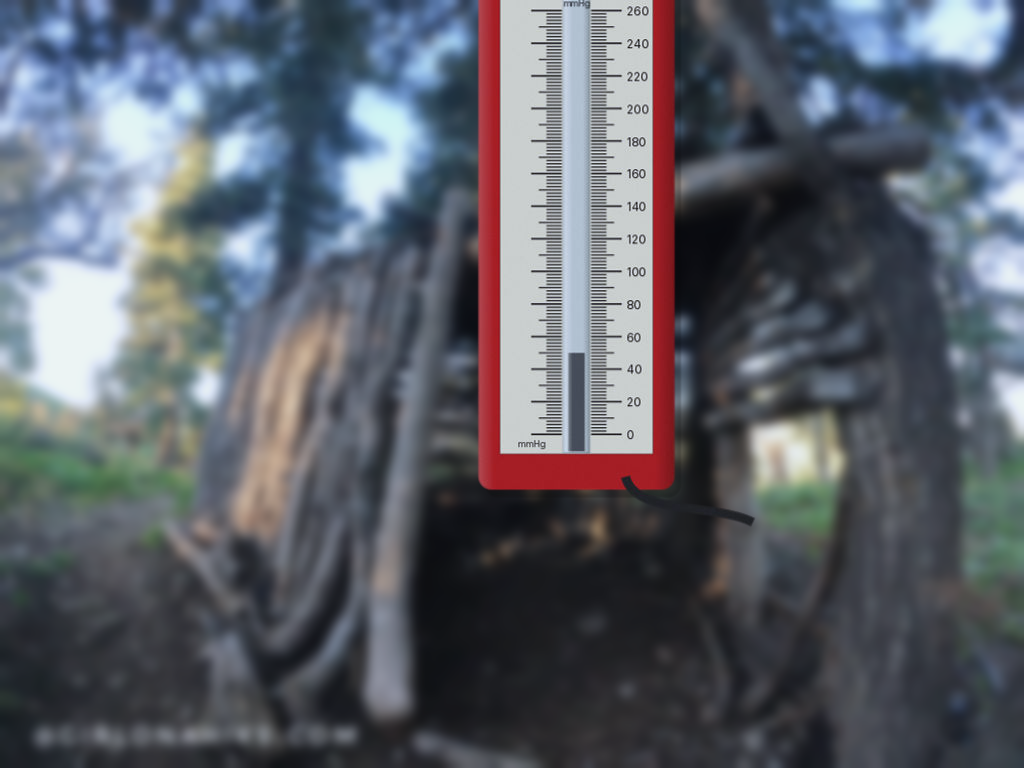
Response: 50mmHg
